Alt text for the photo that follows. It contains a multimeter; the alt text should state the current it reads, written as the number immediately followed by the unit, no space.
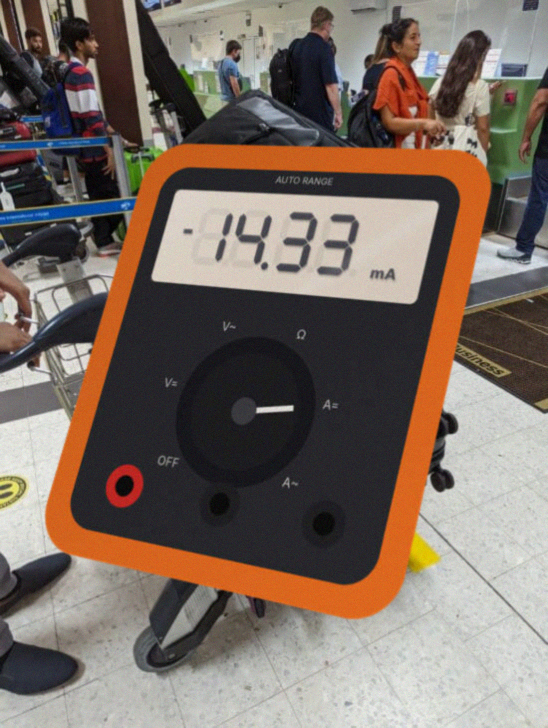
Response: -14.33mA
